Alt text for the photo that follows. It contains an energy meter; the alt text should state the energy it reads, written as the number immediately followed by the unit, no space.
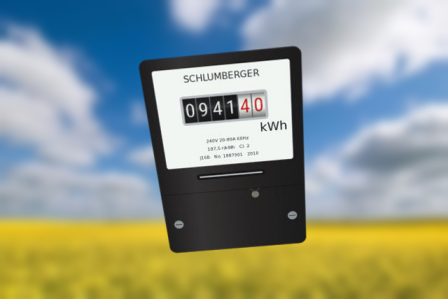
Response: 941.40kWh
